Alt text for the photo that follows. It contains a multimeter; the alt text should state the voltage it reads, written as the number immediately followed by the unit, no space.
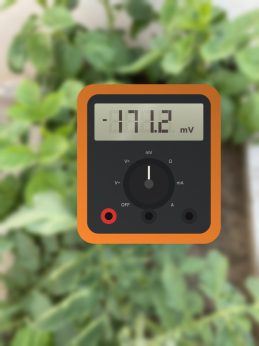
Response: -171.2mV
